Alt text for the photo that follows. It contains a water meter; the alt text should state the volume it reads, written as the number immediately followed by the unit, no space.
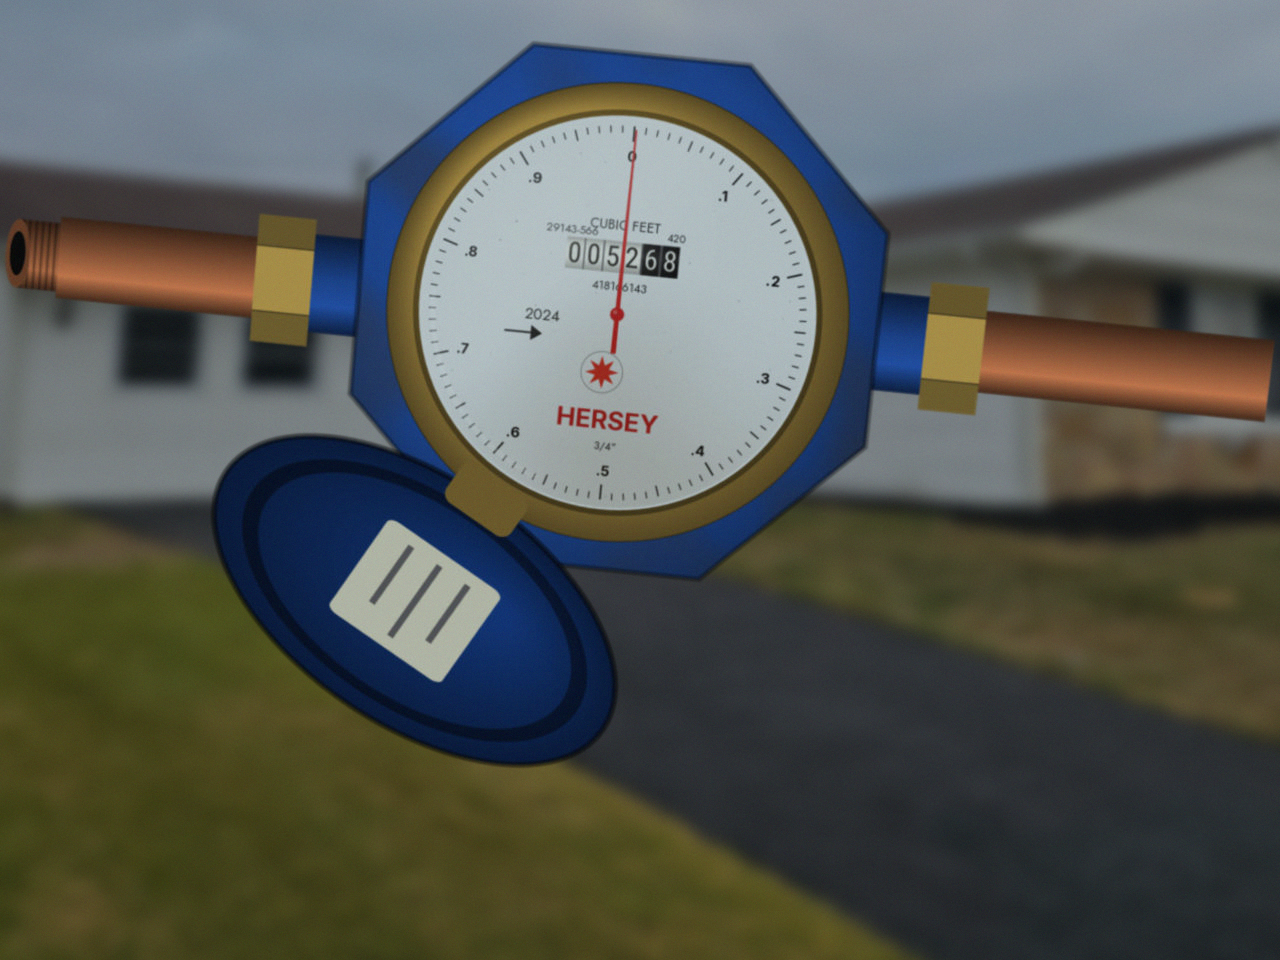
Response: 5268.00ft³
